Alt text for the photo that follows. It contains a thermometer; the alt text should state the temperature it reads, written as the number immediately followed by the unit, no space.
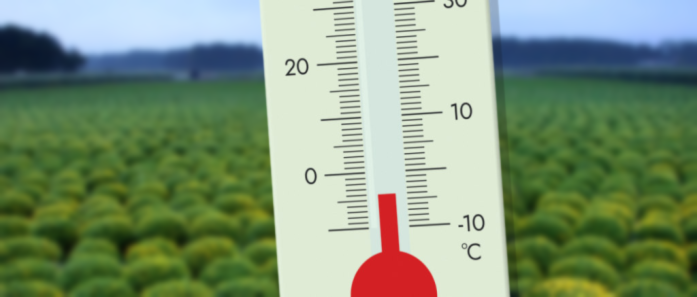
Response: -4°C
